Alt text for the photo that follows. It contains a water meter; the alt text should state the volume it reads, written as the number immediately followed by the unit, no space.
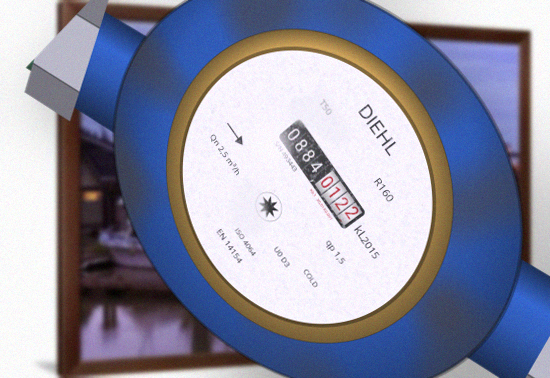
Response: 884.0122kL
